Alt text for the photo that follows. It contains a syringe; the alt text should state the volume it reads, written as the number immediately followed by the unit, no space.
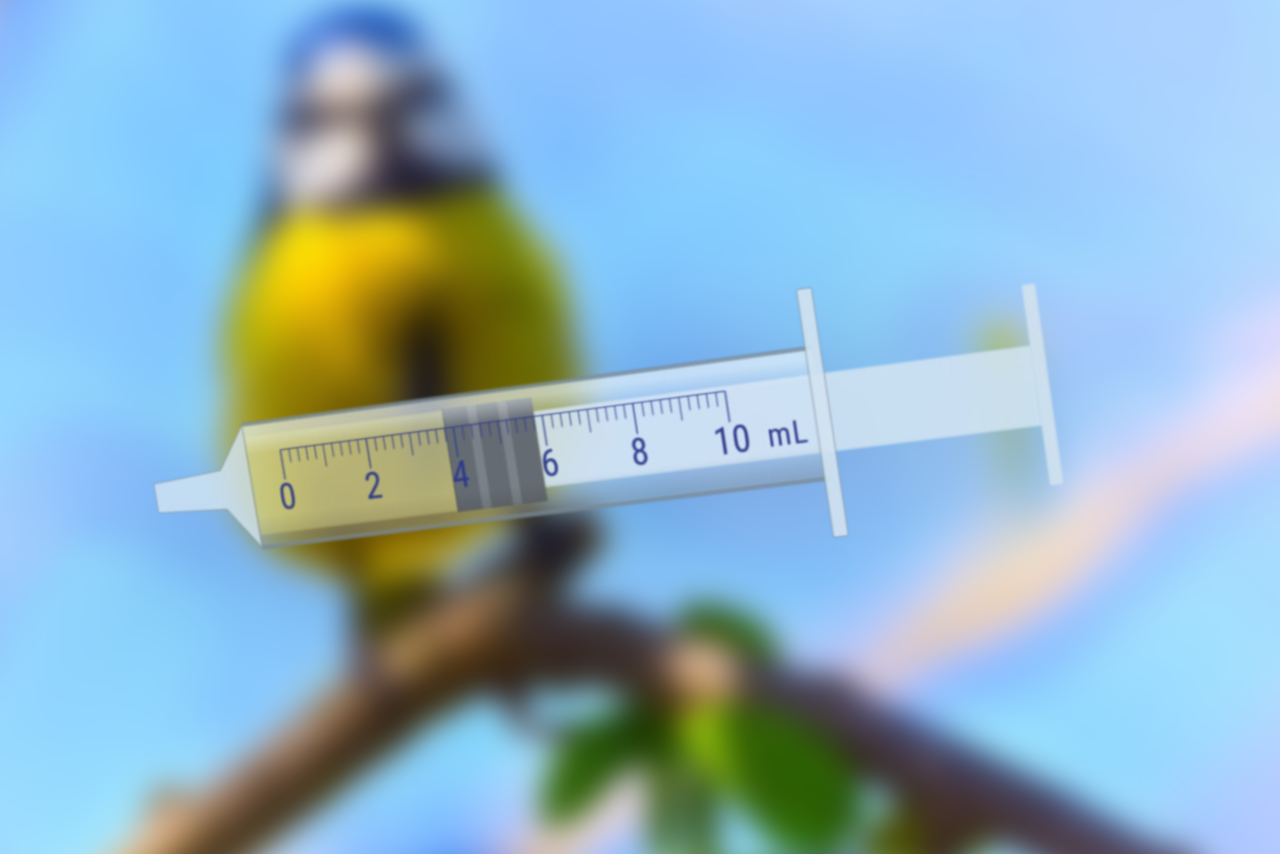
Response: 3.8mL
